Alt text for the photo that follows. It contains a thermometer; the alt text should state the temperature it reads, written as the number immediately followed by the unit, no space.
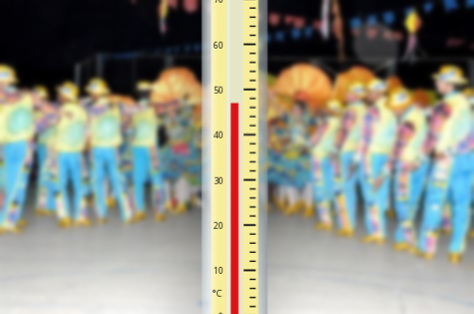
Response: 47°C
